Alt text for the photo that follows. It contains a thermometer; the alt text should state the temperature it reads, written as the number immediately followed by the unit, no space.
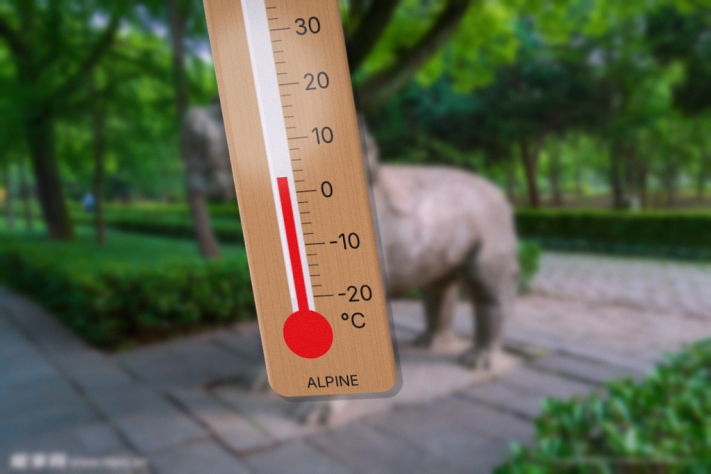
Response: 3°C
